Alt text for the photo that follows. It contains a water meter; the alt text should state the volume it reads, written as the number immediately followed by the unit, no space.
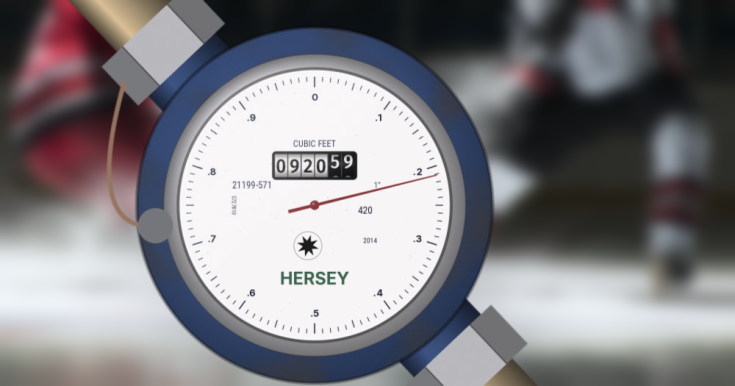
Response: 92059.21ft³
